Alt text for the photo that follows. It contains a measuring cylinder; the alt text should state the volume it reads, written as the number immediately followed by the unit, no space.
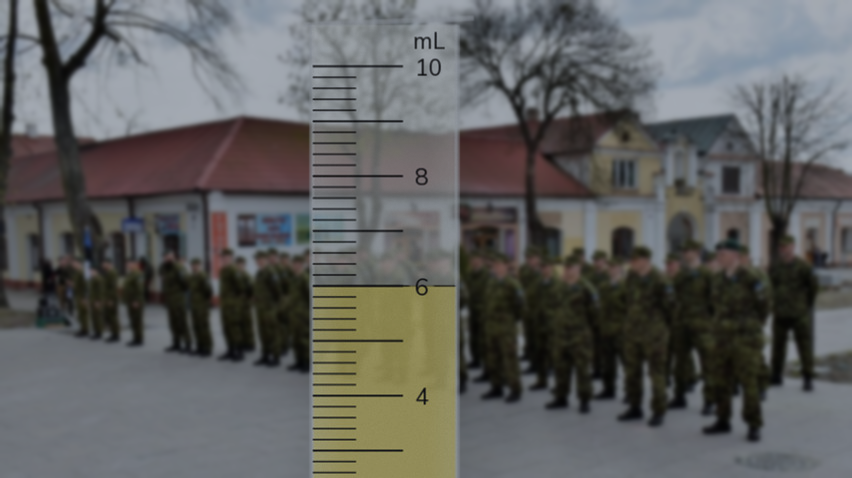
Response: 6mL
